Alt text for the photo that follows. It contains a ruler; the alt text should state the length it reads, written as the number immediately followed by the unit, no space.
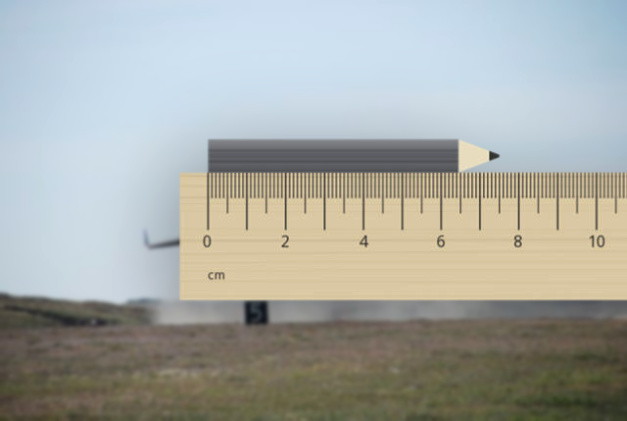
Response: 7.5cm
